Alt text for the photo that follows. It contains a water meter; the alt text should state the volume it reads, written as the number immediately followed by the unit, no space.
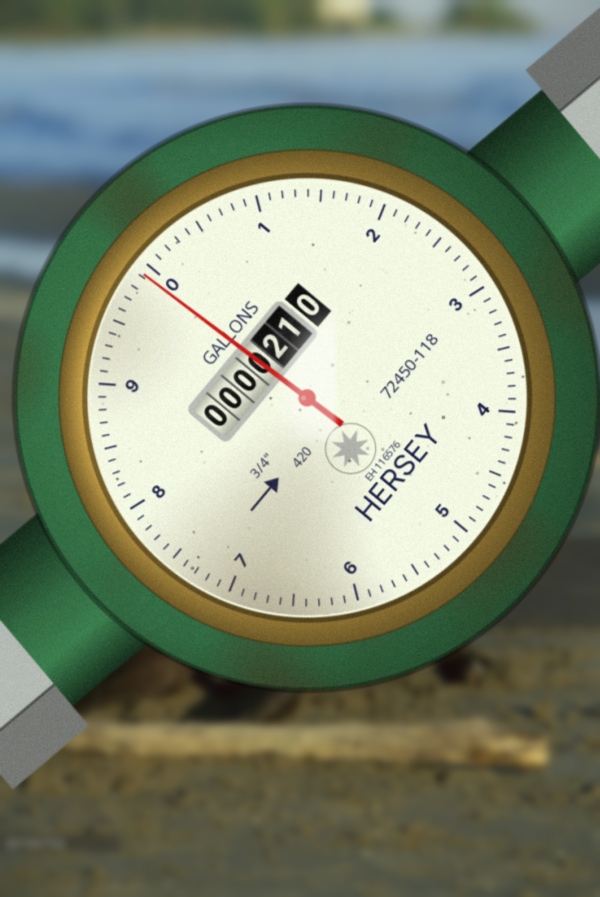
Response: 209.9gal
